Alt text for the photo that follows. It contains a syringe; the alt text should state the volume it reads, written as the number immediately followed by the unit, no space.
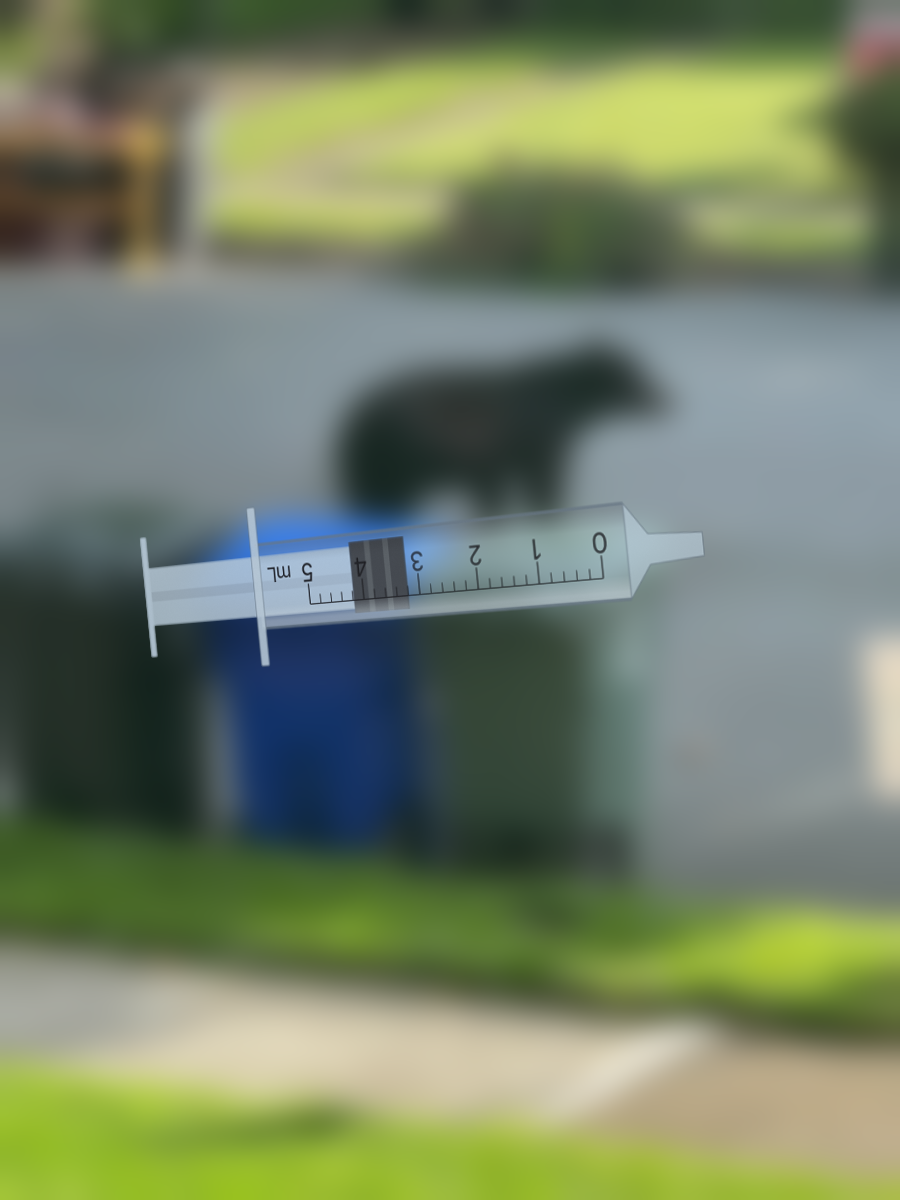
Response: 3.2mL
